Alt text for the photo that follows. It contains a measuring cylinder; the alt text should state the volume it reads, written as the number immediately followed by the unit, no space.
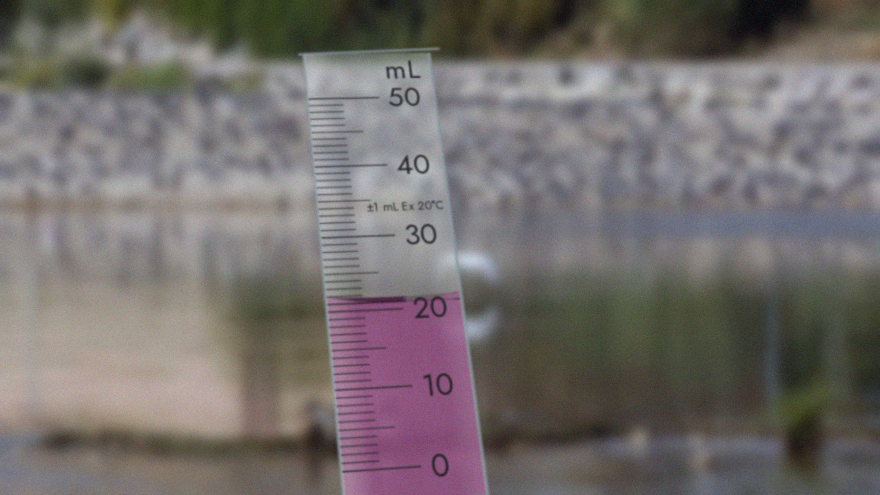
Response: 21mL
